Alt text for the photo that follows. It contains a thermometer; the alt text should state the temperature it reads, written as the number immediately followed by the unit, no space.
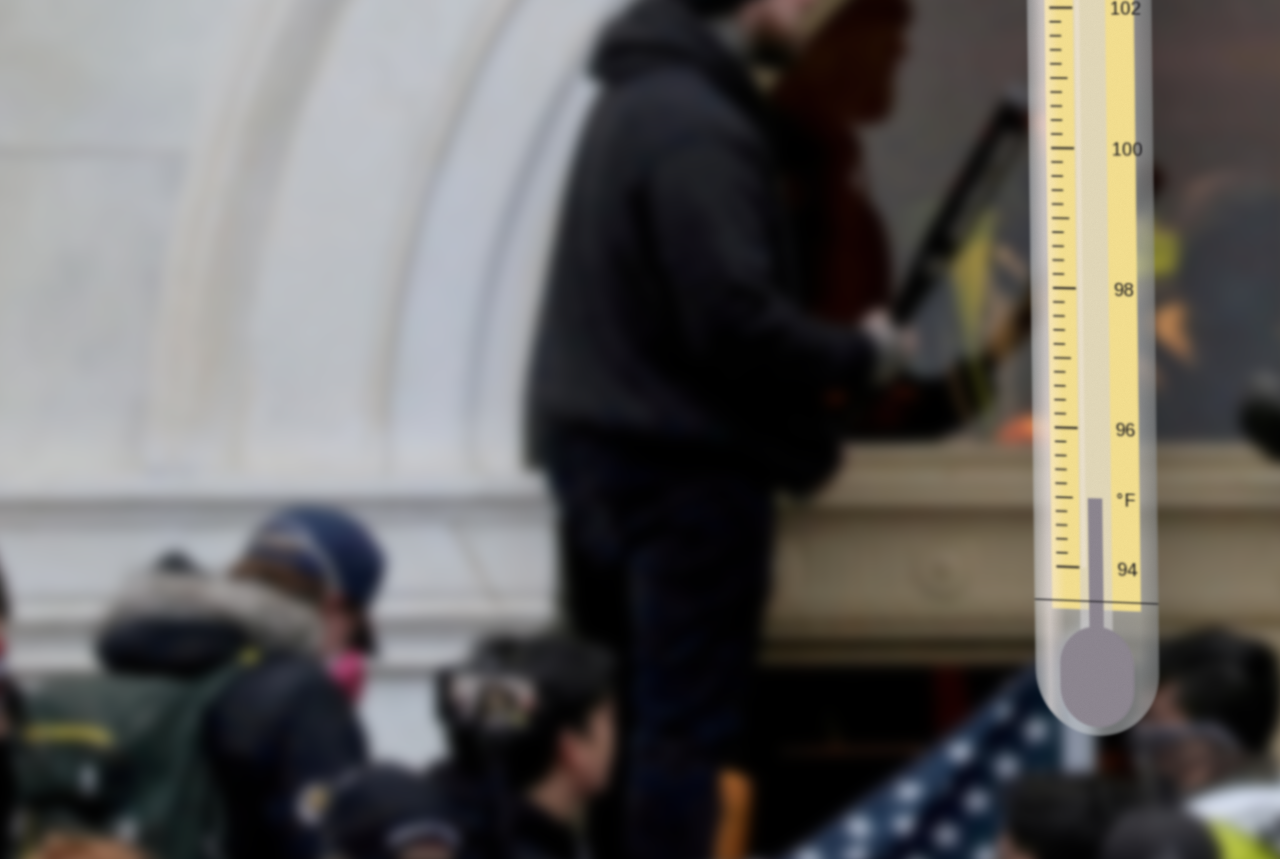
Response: 95°F
